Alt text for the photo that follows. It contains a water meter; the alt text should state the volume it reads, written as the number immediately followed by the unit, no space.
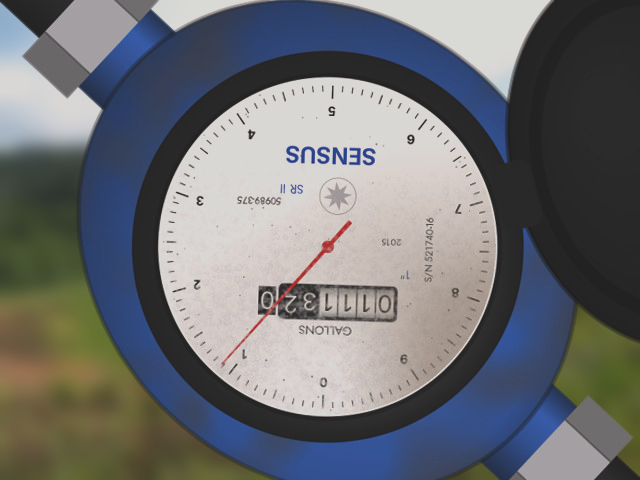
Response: 111321.1gal
